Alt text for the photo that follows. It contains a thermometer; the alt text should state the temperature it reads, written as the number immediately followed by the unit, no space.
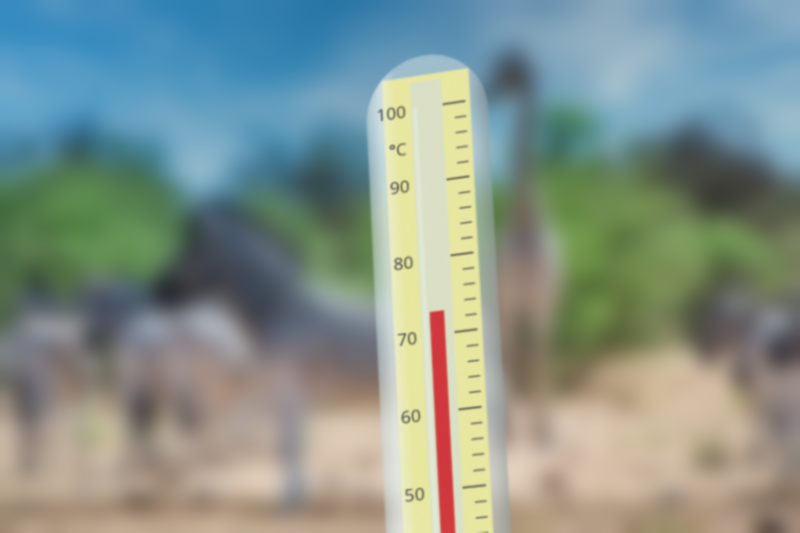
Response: 73°C
